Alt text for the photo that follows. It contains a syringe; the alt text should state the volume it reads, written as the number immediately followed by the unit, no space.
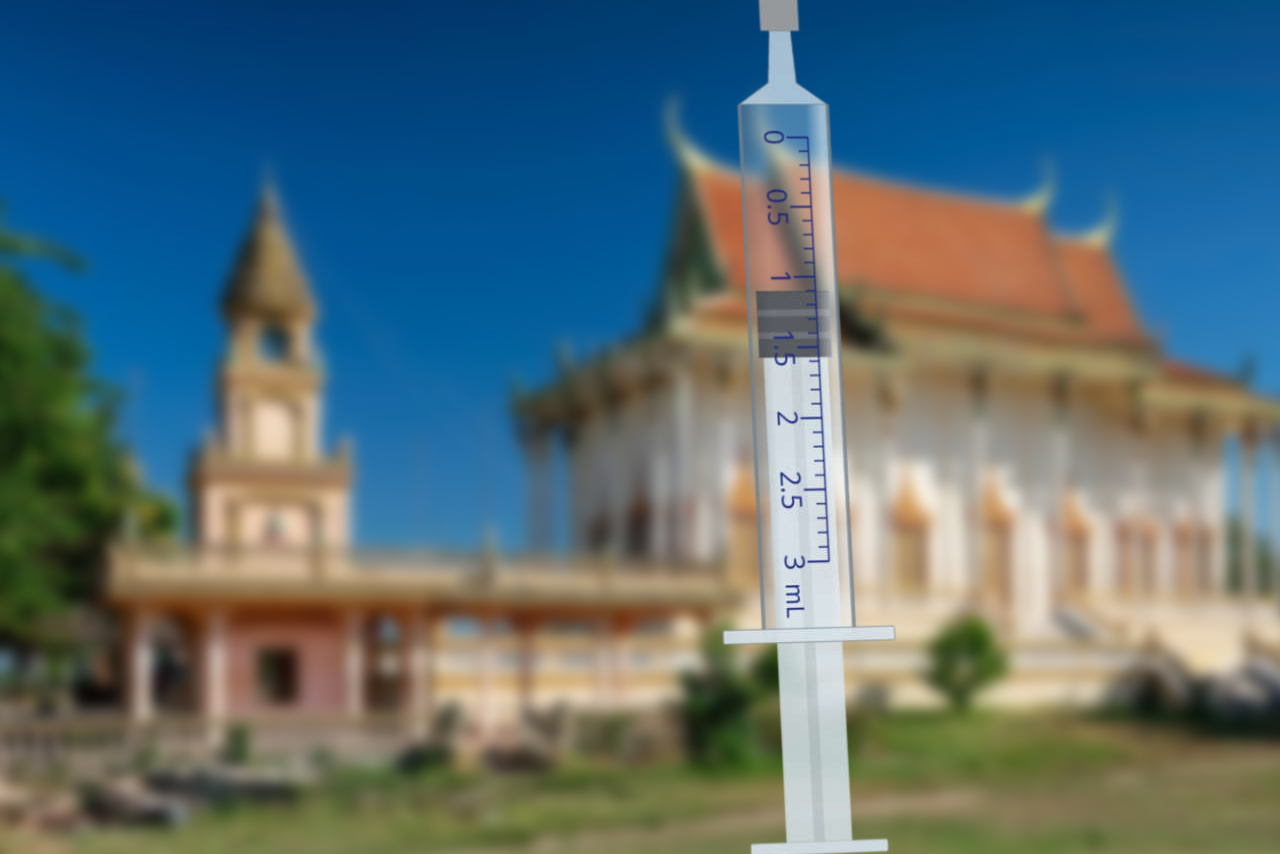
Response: 1.1mL
